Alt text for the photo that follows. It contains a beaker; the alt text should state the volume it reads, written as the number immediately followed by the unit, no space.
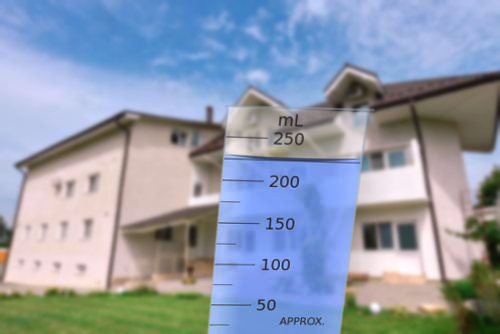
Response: 225mL
